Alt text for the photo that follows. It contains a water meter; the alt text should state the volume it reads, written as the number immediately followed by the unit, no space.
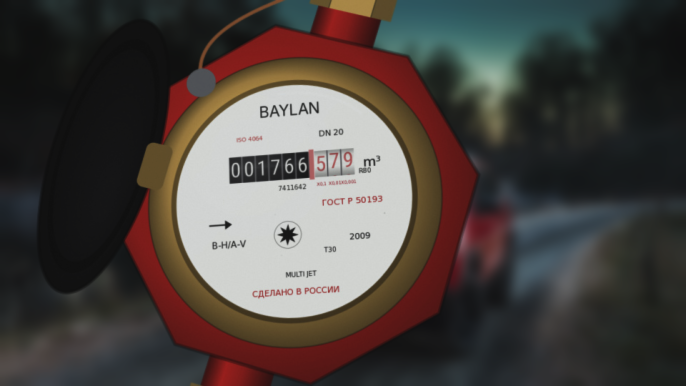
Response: 1766.579m³
